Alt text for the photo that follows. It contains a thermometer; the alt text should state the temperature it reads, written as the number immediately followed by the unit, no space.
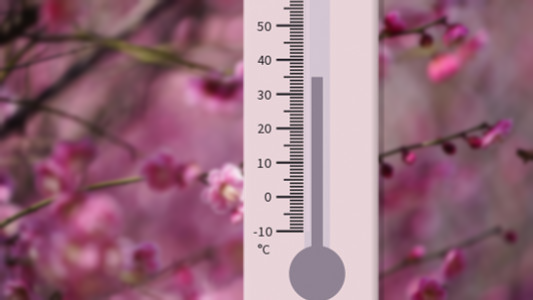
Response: 35°C
